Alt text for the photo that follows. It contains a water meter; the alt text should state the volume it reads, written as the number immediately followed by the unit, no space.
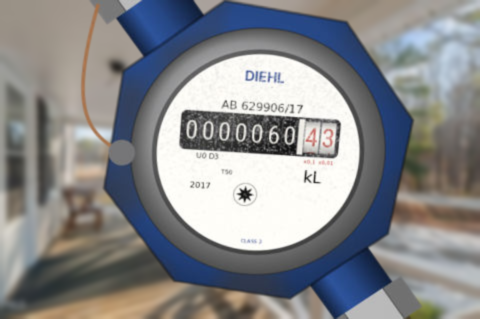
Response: 60.43kL
